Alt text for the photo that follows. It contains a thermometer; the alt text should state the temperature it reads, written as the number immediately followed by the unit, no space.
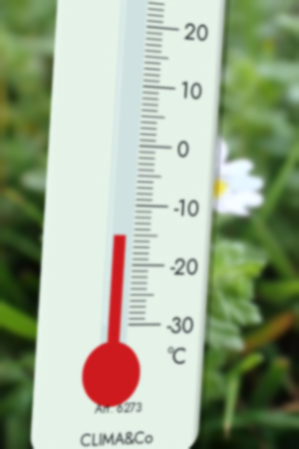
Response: -15°C
